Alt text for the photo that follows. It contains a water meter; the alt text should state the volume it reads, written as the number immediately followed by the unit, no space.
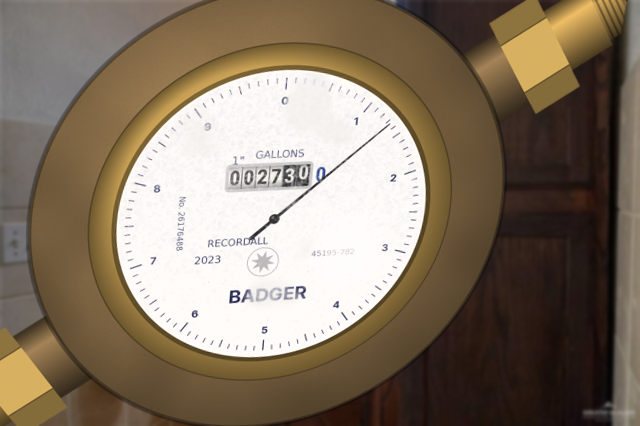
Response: 27301.3gal
